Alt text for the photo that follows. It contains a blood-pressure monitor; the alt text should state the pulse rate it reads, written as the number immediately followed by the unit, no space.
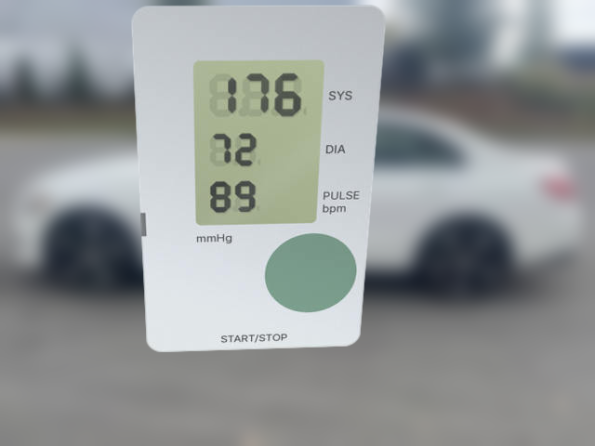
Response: 89bpm
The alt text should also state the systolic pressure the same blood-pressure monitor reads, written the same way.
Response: 176mmHg
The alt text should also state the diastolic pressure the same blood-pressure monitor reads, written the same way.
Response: 72mmHg
